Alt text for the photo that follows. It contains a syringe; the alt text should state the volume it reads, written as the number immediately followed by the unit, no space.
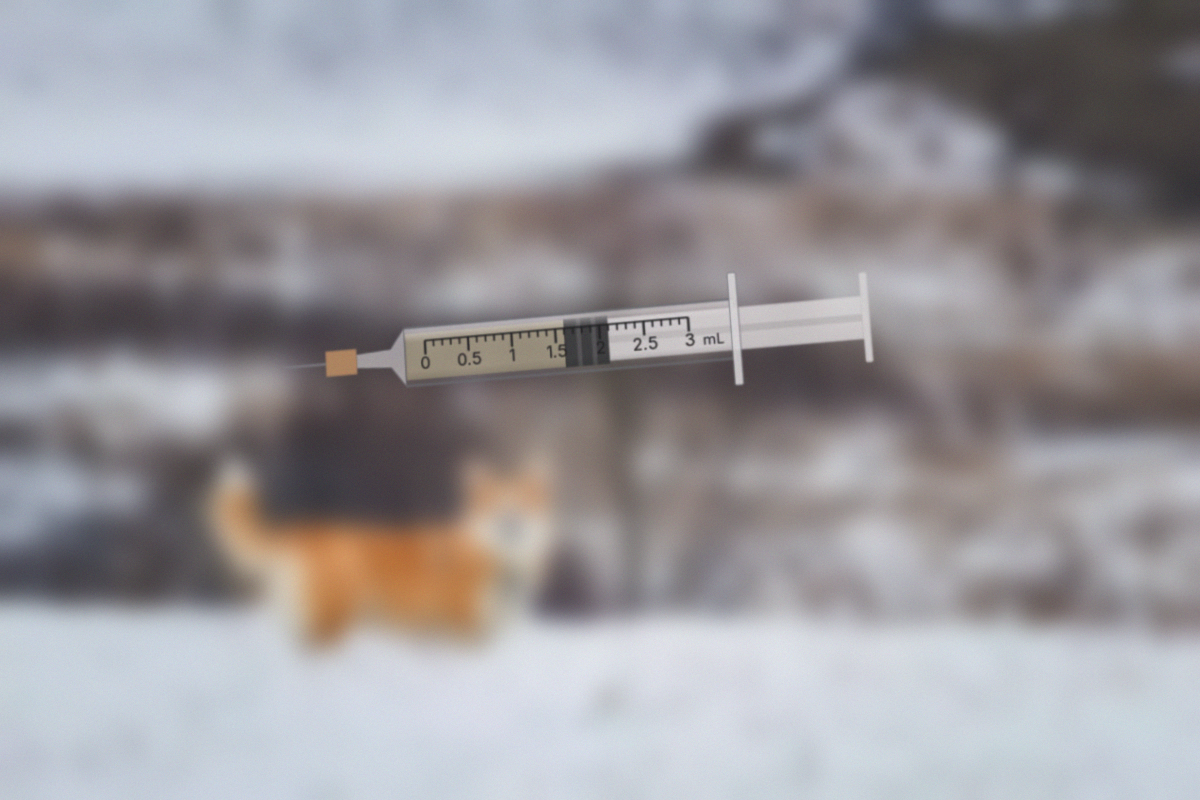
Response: 1.6mL
